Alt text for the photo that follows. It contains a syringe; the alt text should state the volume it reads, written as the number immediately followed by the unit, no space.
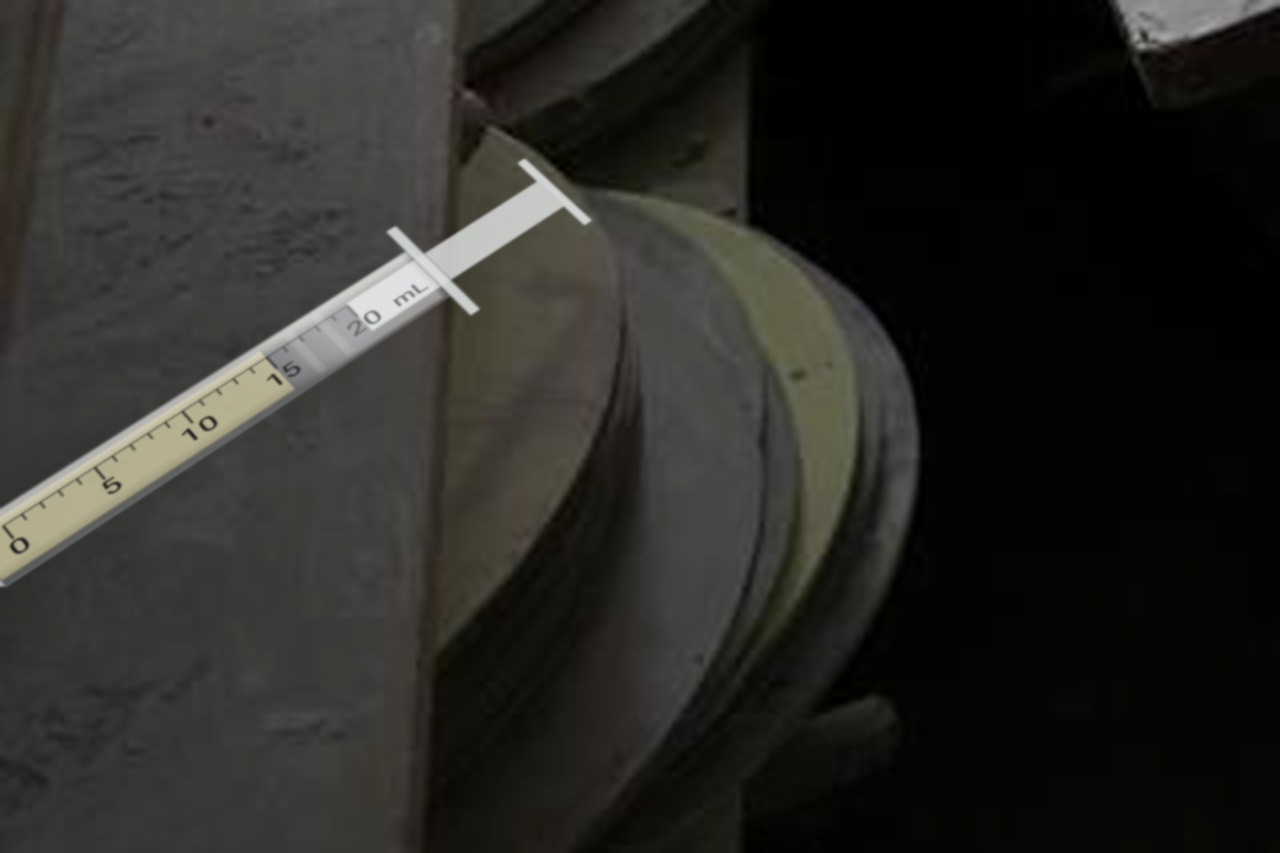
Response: 15mL
